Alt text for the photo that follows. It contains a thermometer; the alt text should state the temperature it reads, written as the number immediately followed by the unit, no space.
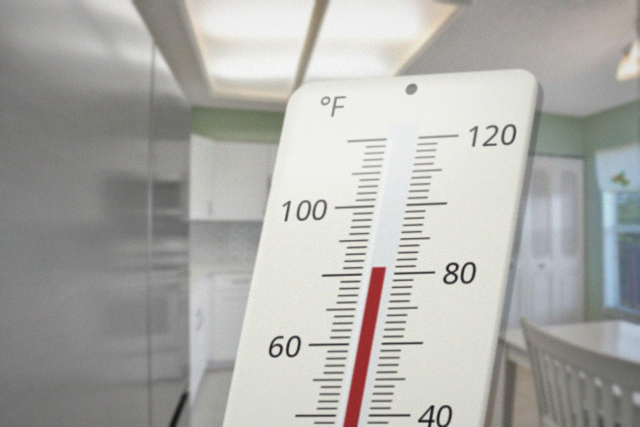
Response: 82°F
